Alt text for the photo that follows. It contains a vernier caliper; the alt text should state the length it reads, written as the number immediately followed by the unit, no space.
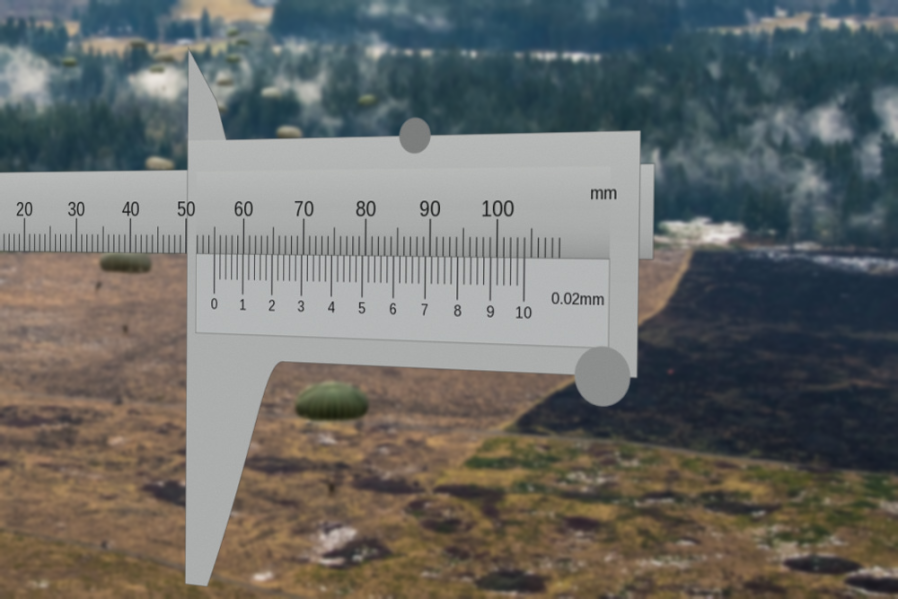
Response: 55.0mm
